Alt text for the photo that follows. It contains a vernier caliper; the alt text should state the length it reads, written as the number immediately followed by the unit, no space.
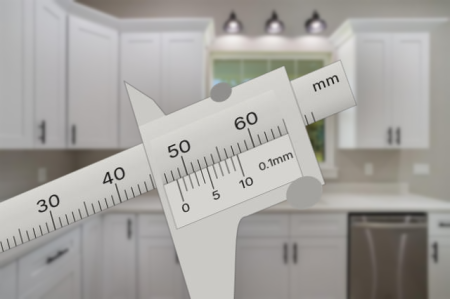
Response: 48.4mm
